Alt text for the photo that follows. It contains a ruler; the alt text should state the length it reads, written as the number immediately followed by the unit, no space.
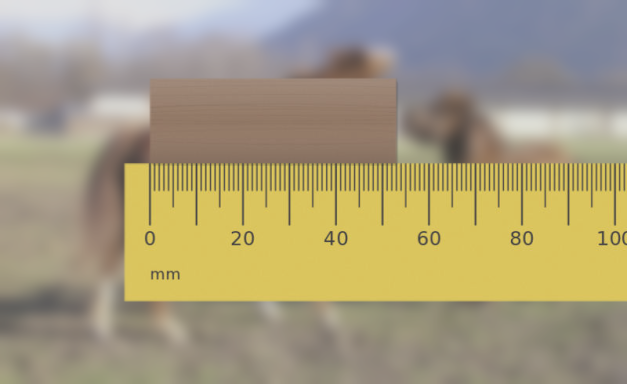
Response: 53mm
